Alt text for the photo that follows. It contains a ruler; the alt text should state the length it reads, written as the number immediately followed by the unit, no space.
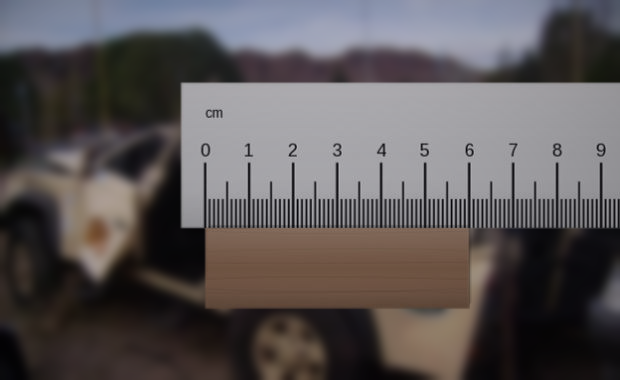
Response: 6cm
